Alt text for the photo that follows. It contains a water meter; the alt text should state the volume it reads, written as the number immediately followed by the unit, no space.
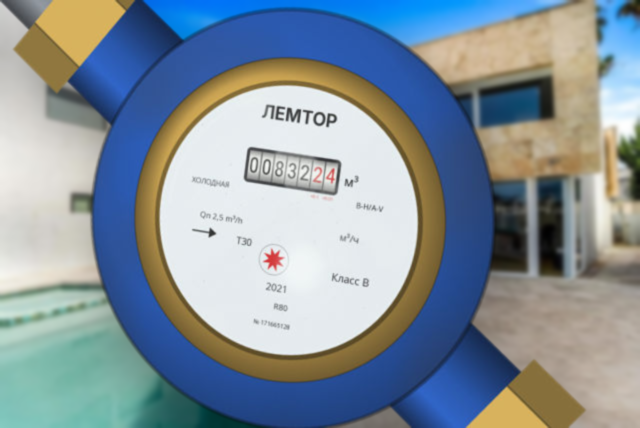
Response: 832.24m³
